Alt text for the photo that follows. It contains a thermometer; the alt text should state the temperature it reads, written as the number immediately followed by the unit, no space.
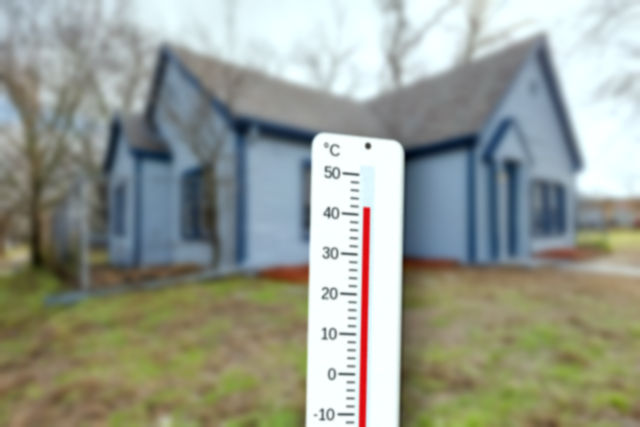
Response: 42°C
